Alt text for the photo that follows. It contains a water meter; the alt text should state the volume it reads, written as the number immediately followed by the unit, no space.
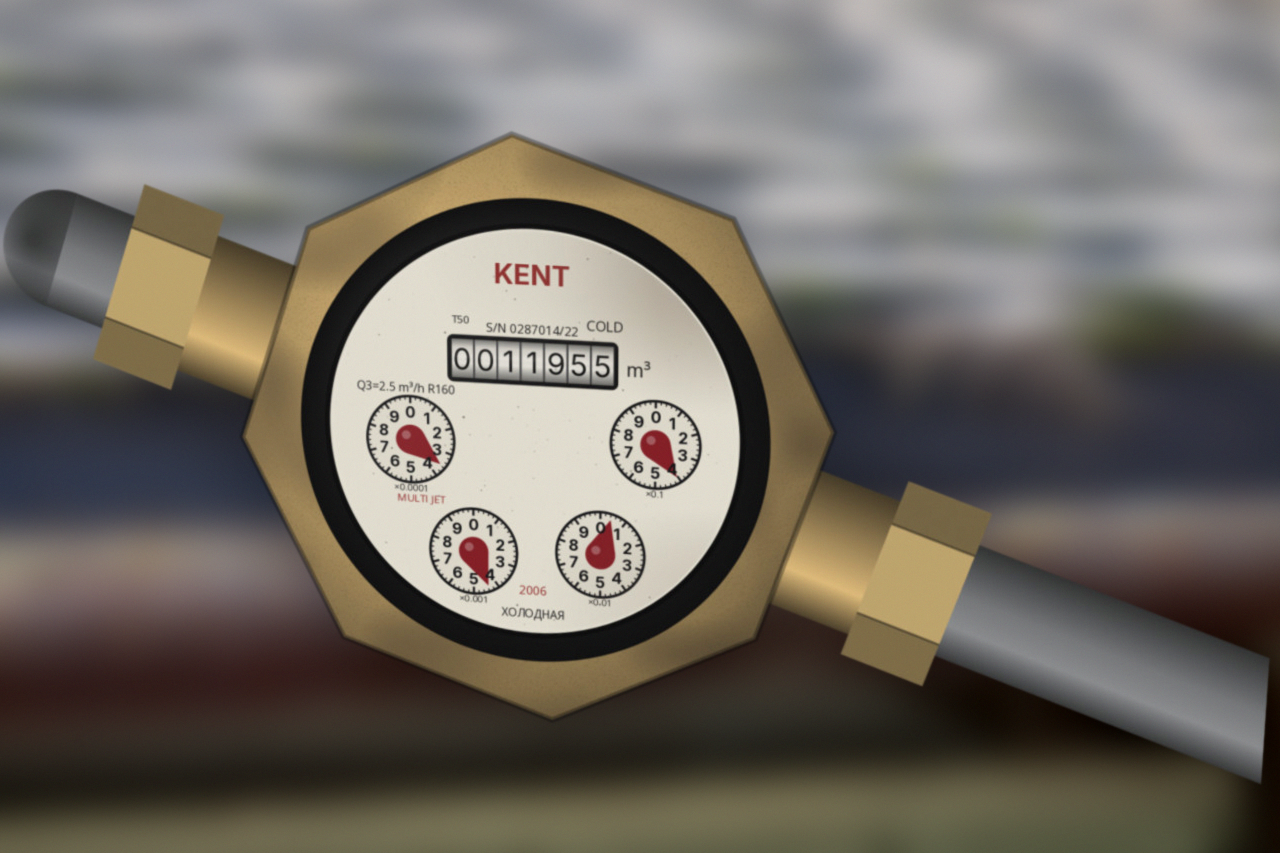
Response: 11955.4043m³
